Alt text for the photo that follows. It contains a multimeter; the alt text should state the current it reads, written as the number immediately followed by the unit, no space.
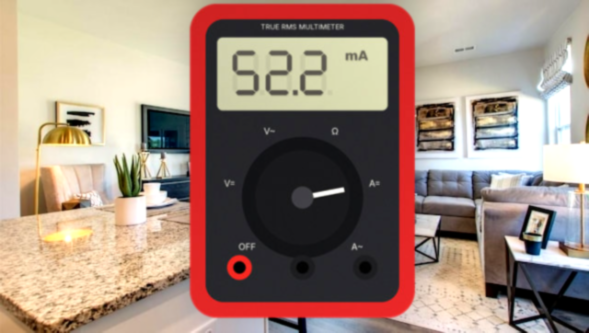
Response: 52.2mA
